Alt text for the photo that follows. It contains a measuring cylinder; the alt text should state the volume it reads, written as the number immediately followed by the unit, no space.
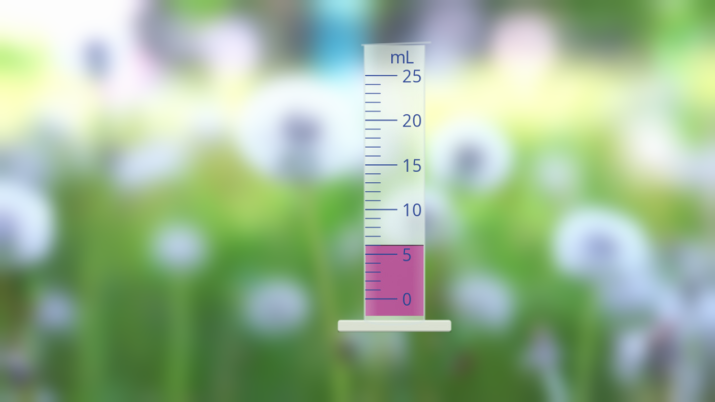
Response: 6mL
